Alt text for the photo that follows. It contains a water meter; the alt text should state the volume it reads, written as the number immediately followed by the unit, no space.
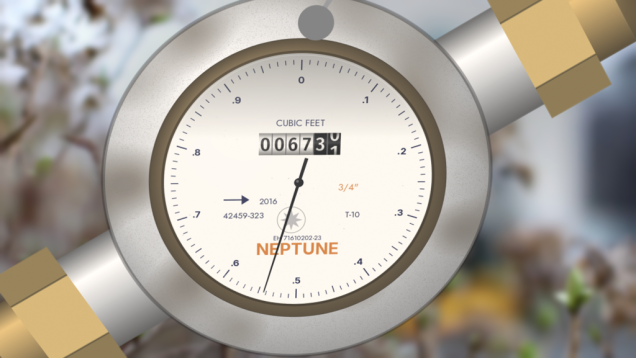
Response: 6730.54ft³
